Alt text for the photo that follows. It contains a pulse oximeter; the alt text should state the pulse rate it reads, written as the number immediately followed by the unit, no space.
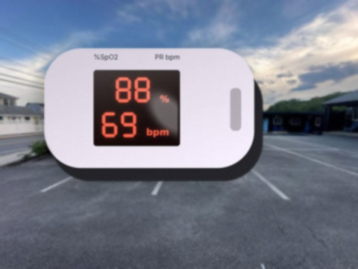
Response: 69bpm
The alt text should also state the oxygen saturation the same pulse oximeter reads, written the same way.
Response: 88%
